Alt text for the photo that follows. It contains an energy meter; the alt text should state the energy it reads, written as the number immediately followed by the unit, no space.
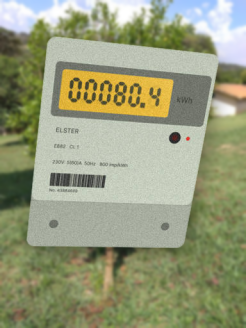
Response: 80.4kWh
